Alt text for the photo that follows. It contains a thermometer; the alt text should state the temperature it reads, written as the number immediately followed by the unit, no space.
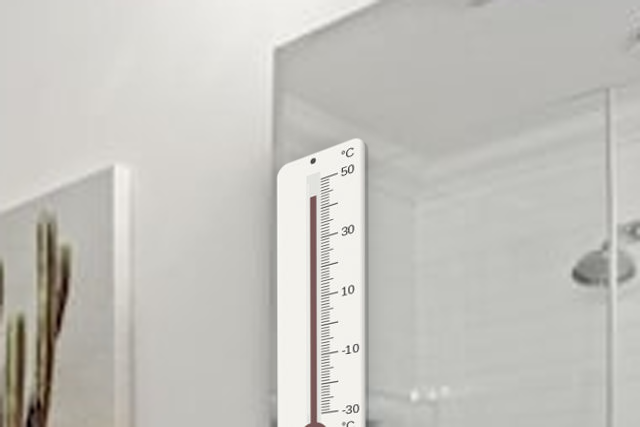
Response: 45°C
